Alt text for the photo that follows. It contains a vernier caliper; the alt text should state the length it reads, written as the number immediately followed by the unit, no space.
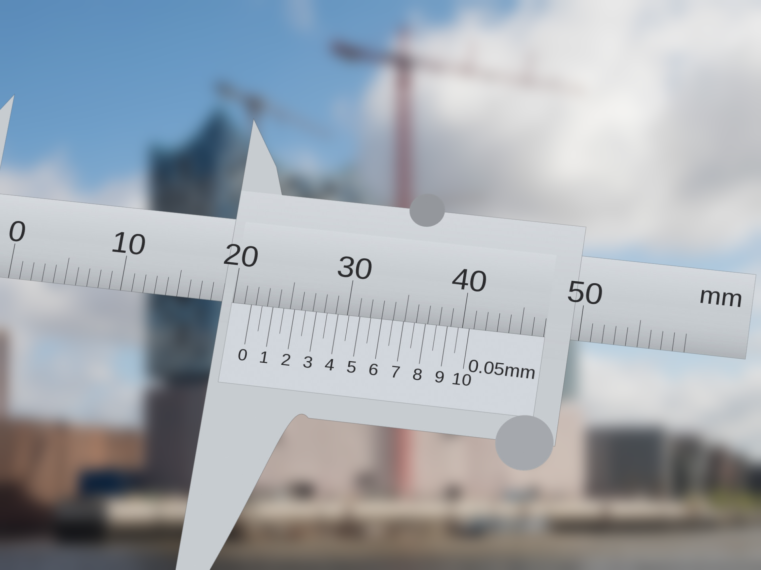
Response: 21.6mm
